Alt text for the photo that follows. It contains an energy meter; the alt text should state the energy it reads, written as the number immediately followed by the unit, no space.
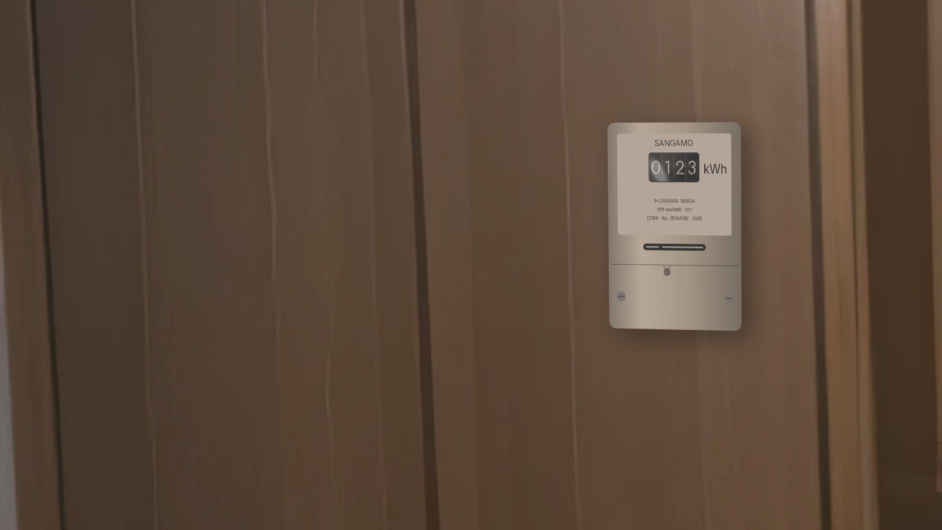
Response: 123kWh
